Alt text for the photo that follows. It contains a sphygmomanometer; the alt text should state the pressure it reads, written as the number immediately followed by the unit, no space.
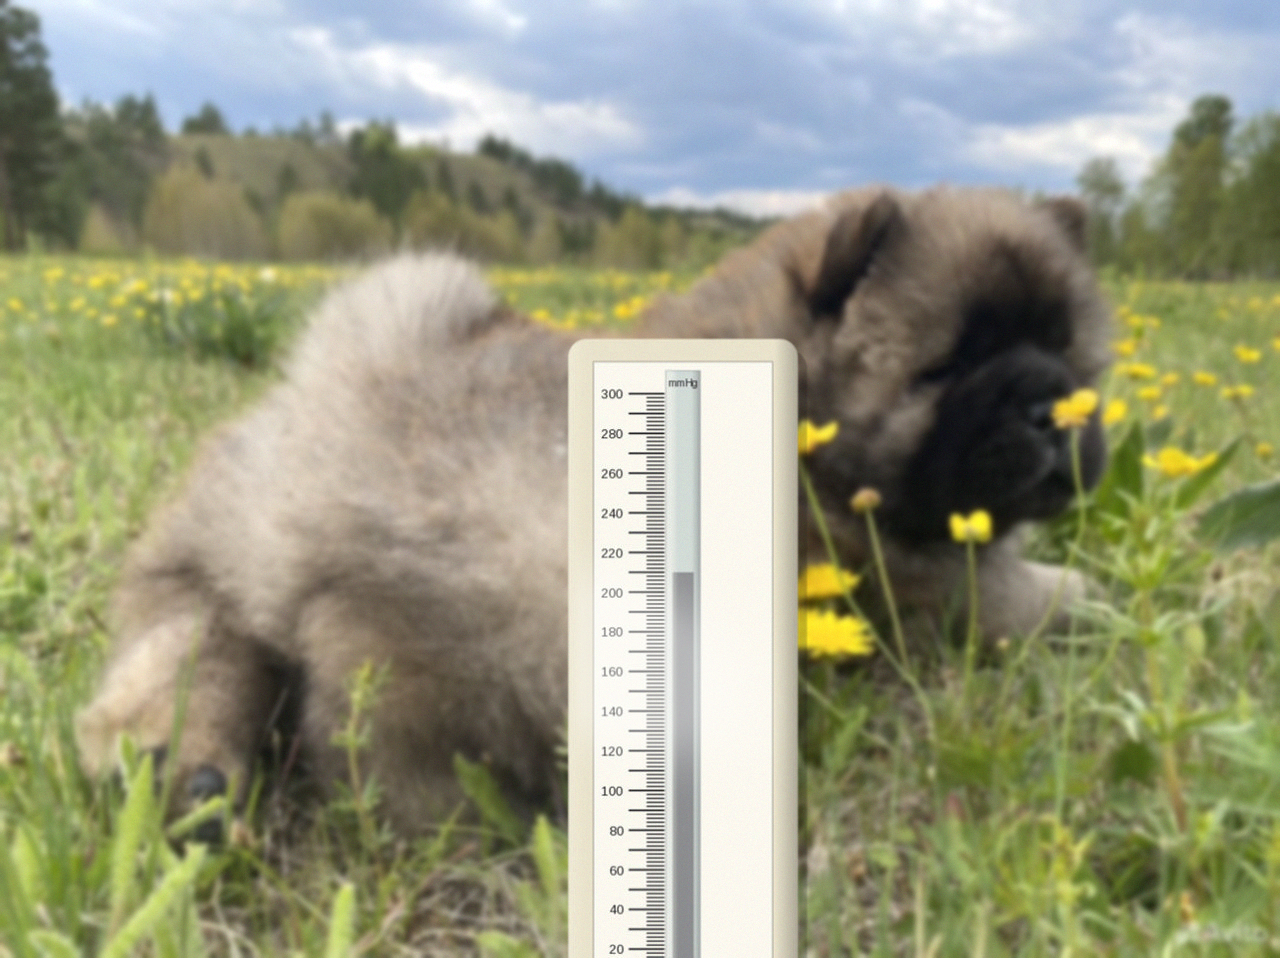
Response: 210mmHg
